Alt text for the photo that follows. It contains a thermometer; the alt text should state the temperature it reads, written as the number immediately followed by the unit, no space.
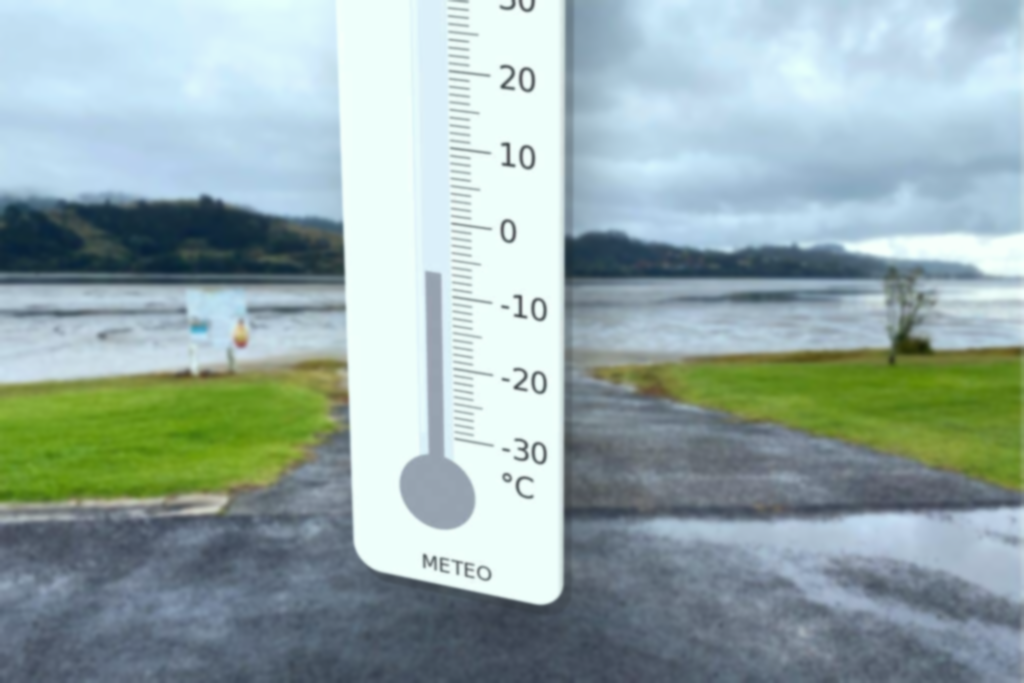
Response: -7°C
